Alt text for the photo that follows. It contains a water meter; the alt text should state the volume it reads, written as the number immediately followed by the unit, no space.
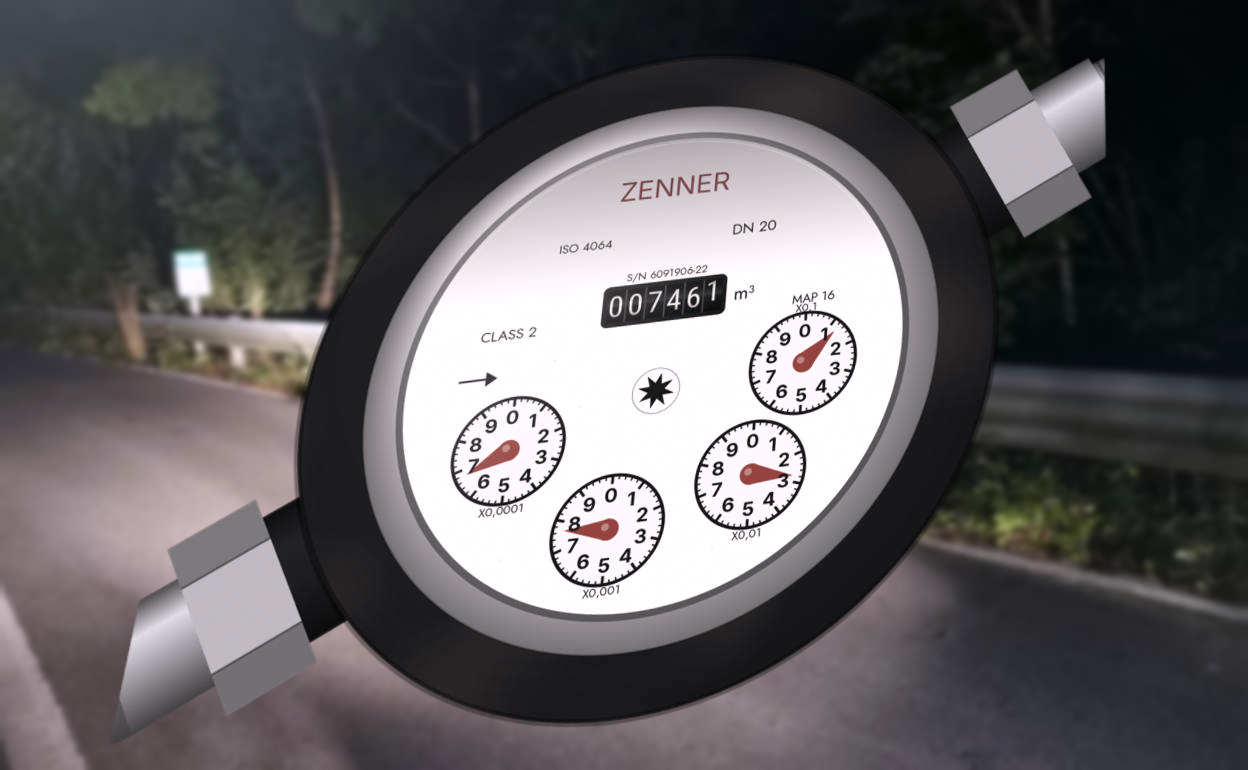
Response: 7461.1276m³
